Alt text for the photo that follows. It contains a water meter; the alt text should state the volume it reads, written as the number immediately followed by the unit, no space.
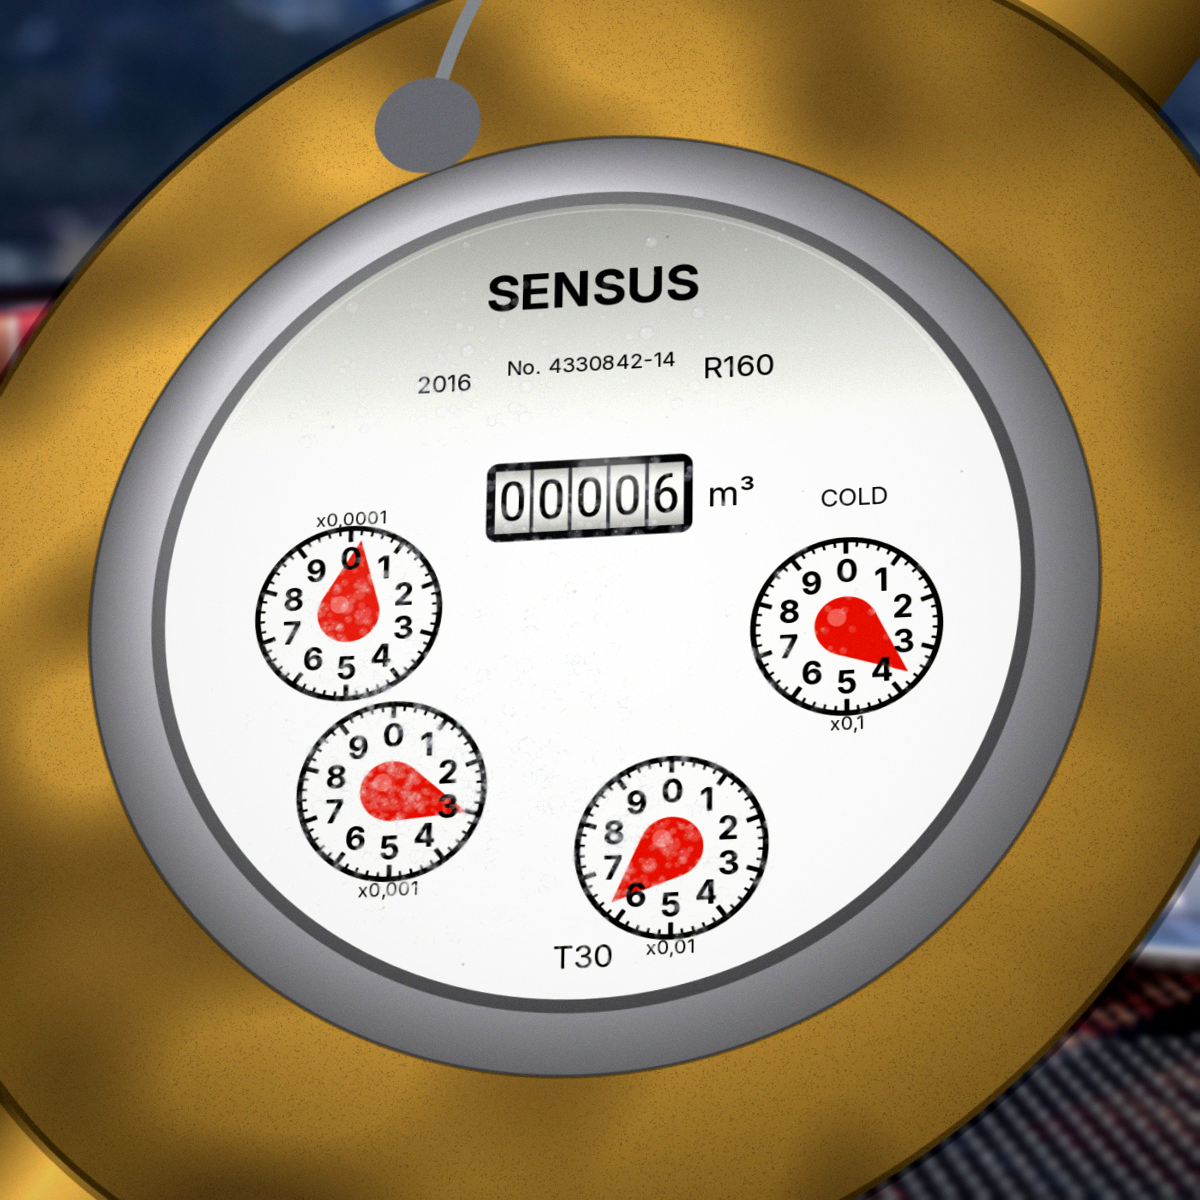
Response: 6.3630m³
